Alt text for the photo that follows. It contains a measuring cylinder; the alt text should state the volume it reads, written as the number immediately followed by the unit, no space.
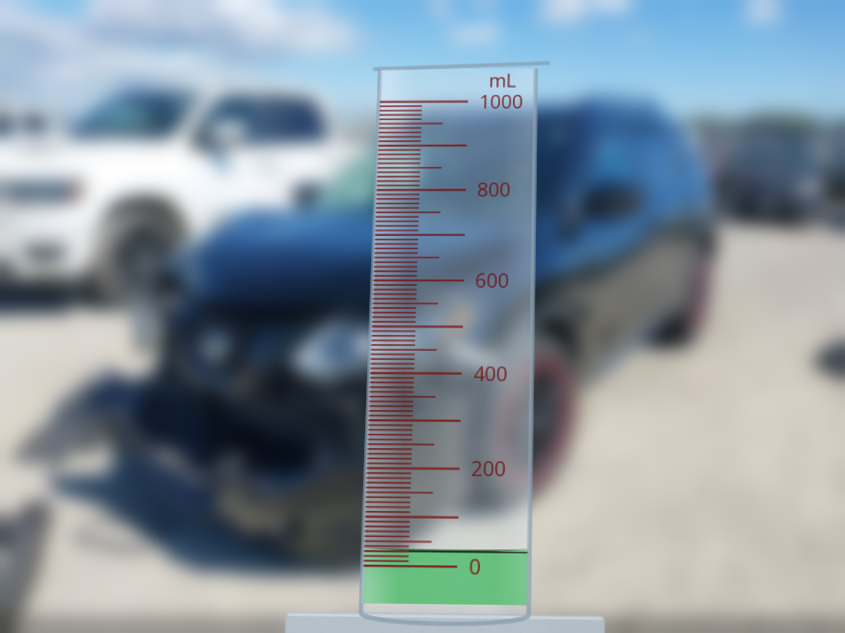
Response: 30mL
